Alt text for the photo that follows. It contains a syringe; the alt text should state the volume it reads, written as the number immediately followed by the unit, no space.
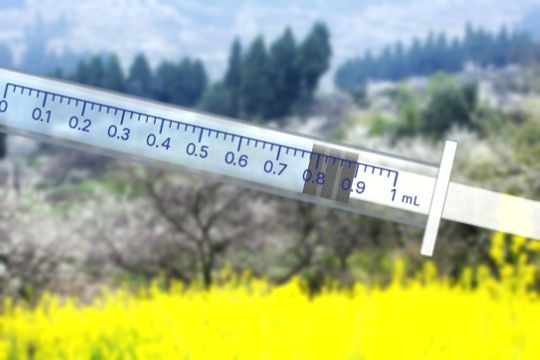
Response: 0.78mL
